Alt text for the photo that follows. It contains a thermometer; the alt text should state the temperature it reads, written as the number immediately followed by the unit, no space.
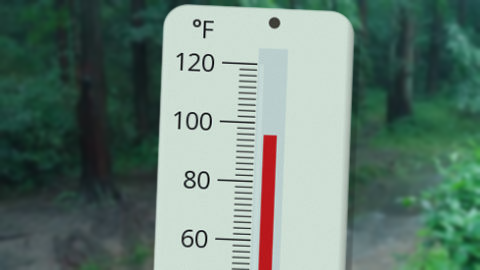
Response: 96°F
